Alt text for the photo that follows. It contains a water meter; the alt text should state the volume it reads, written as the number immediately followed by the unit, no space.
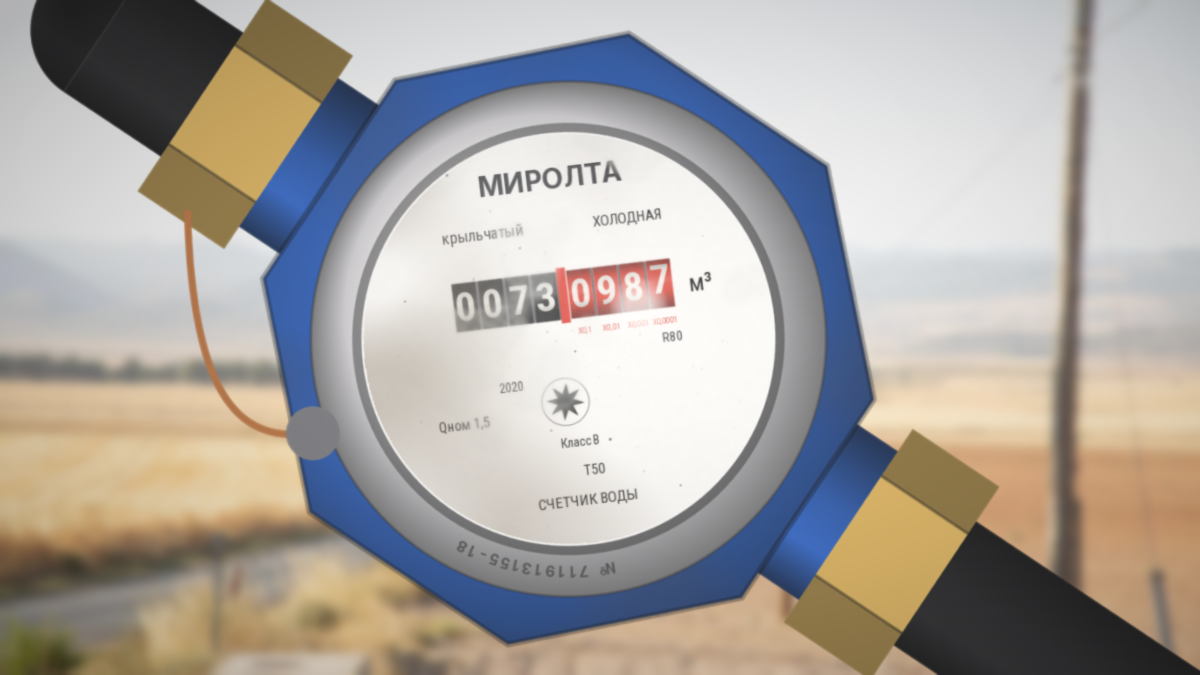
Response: 73.0987m³
